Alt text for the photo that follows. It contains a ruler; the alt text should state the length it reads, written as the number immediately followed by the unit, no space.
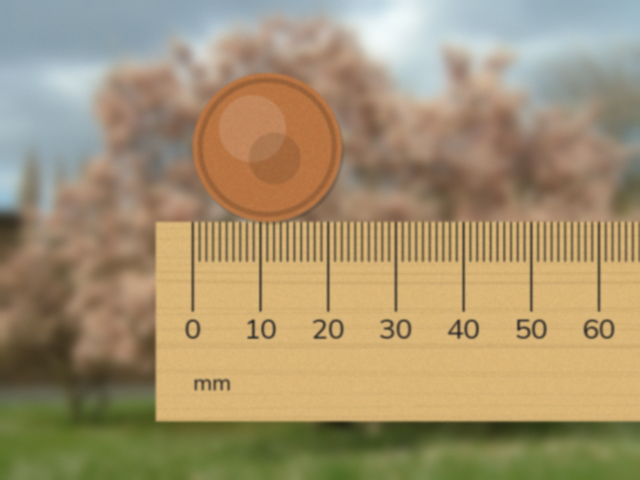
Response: 22mm
